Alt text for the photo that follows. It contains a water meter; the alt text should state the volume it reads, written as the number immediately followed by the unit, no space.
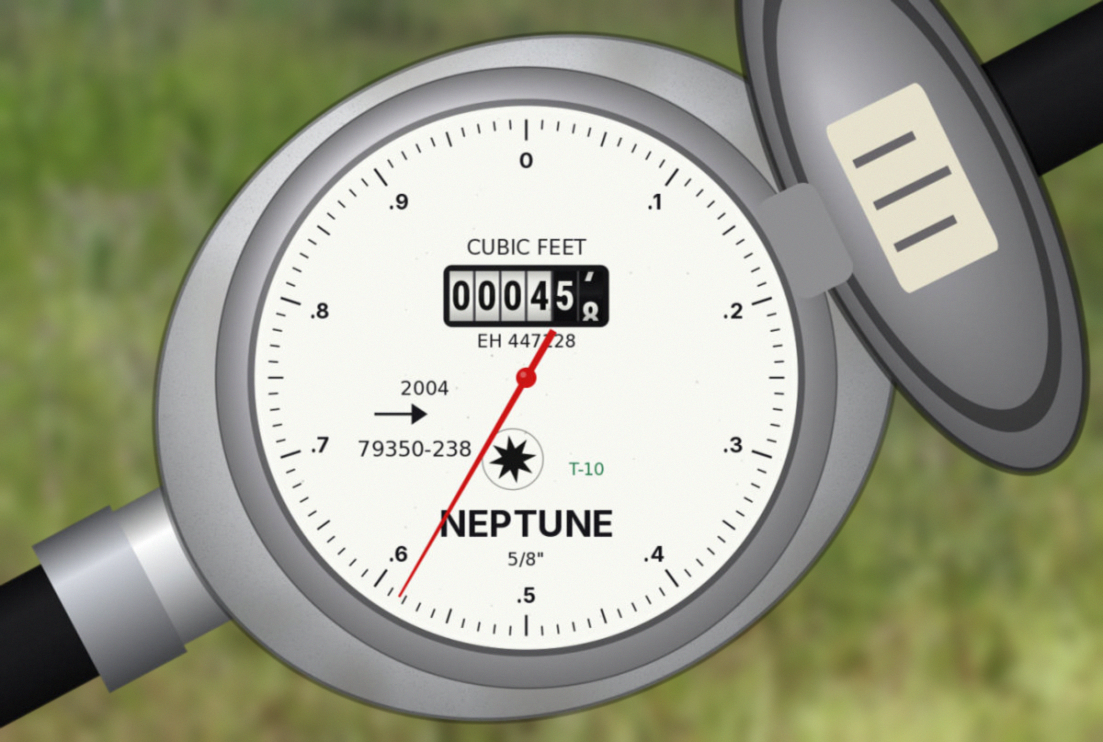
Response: 457.58ft³
